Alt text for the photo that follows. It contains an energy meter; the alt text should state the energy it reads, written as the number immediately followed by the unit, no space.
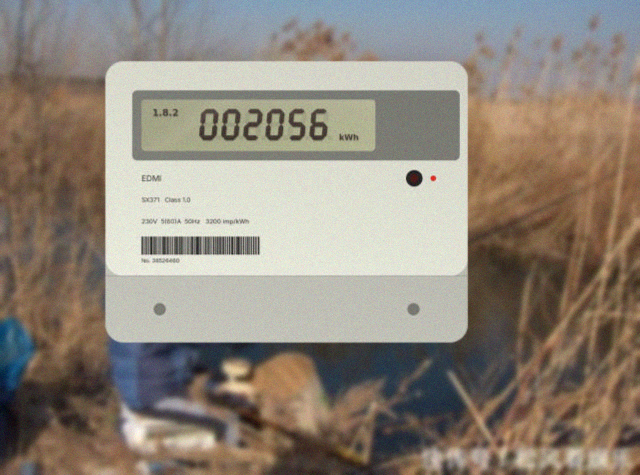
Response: 2056kWh
